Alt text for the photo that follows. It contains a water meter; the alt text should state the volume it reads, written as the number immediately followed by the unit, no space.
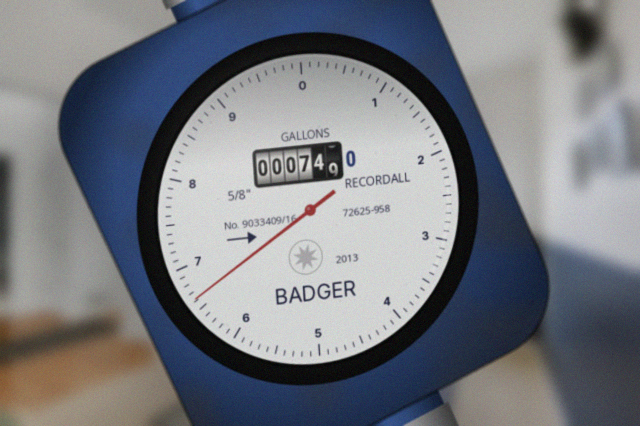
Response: 7486.6gal
